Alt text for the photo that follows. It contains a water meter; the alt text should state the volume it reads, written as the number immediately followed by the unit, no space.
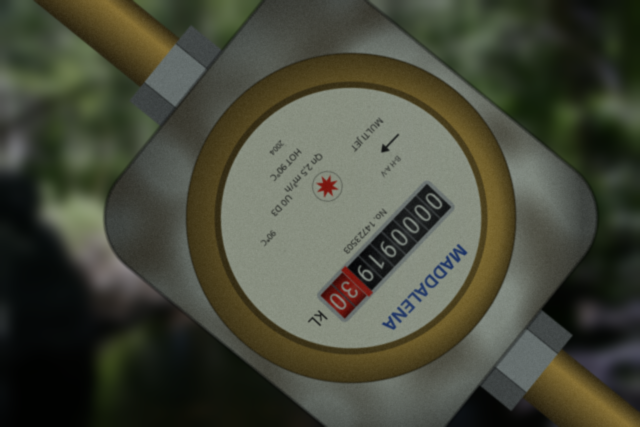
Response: 919.30kL
